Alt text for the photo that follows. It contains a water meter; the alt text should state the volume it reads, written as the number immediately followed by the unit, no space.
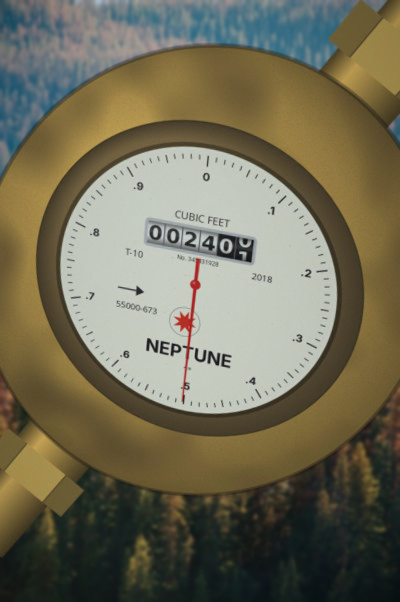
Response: 2400.50ft³
